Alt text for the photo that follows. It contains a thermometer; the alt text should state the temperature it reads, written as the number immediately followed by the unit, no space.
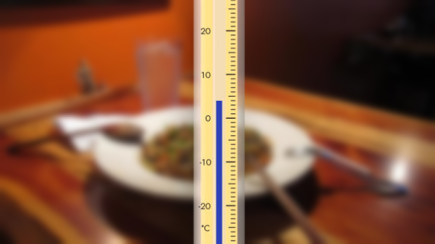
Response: 4°C
